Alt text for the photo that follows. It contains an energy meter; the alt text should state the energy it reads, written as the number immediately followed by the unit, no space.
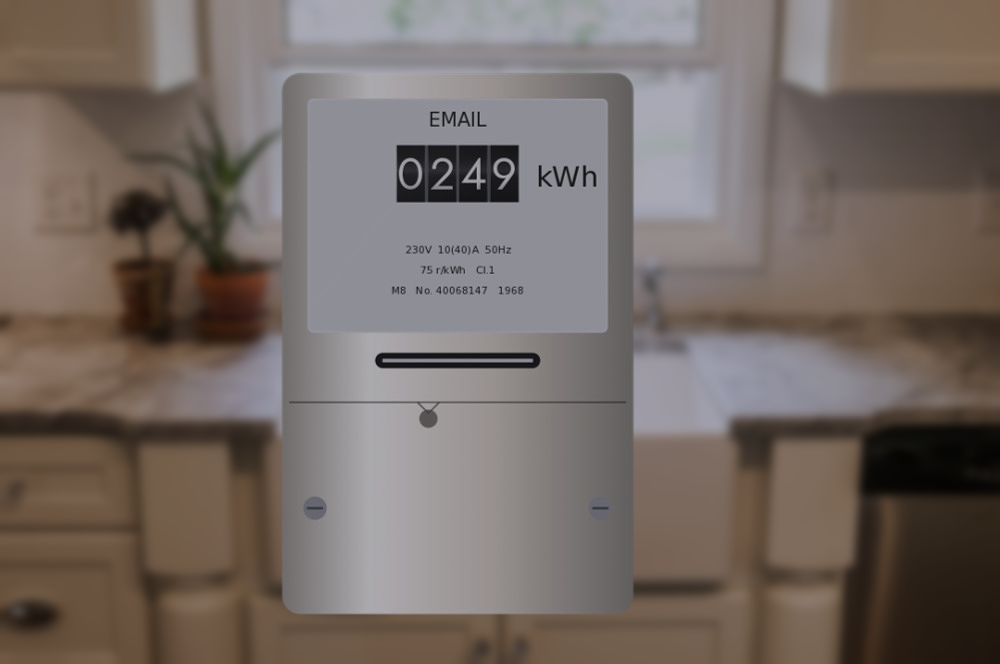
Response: 249kWh
